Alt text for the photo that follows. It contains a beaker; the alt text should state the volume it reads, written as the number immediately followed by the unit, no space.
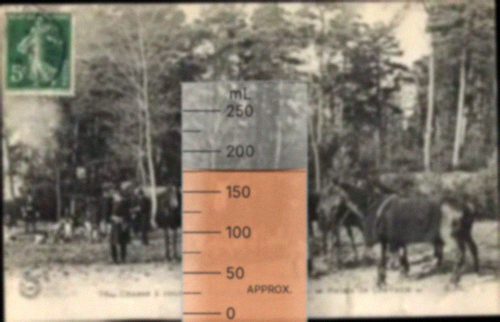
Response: 175mL
